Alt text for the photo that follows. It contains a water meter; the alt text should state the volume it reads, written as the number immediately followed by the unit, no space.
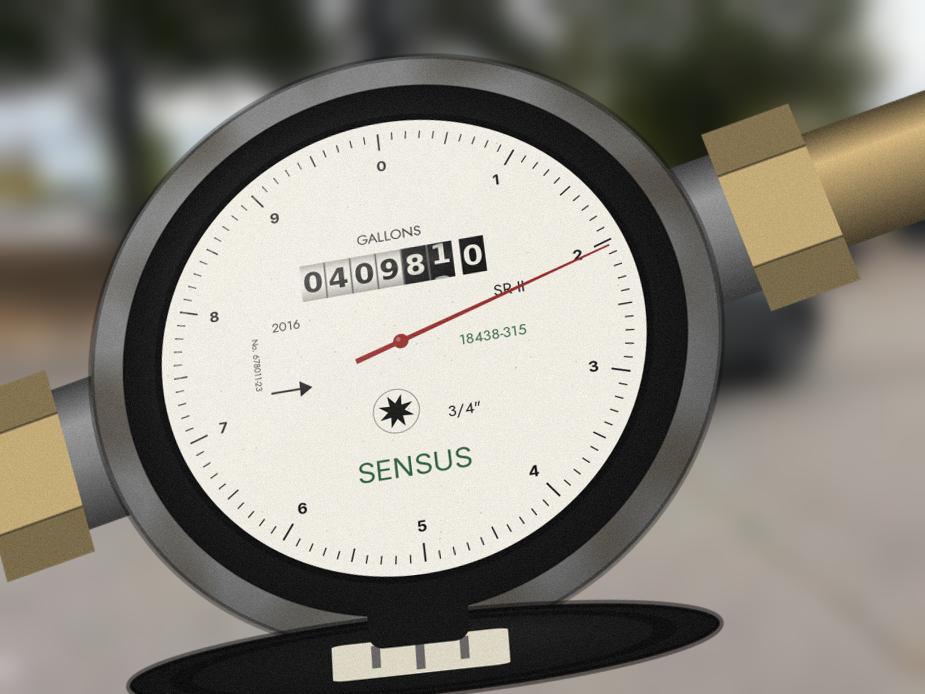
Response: 409812.0gal
